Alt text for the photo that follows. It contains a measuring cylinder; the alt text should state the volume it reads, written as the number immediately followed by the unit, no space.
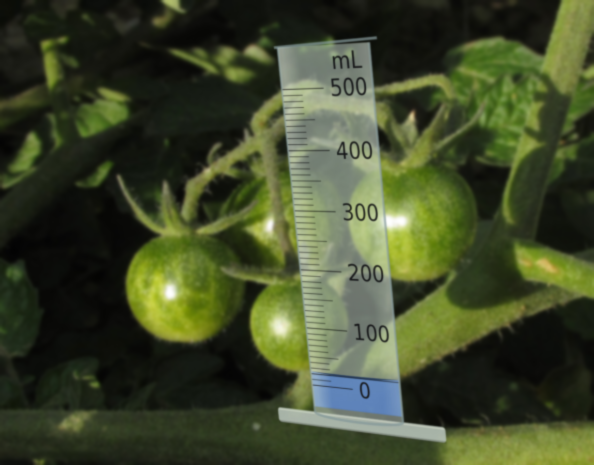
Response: 20mL
